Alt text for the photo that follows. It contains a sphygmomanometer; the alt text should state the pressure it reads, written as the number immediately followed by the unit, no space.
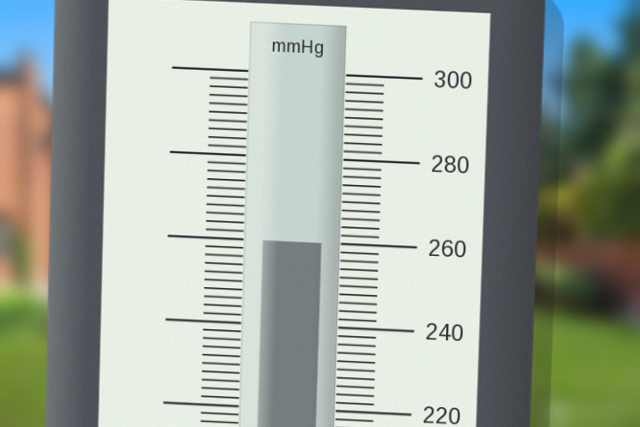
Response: 260mmHg
